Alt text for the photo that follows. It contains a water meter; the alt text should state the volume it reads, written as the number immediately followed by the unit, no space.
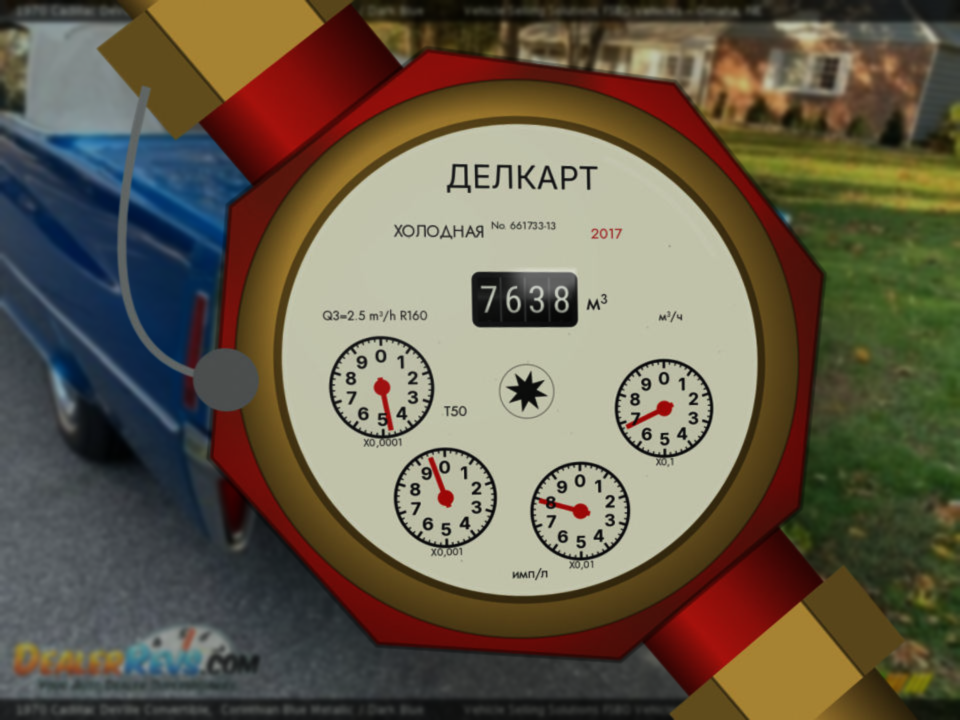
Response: 7638.6794m³
